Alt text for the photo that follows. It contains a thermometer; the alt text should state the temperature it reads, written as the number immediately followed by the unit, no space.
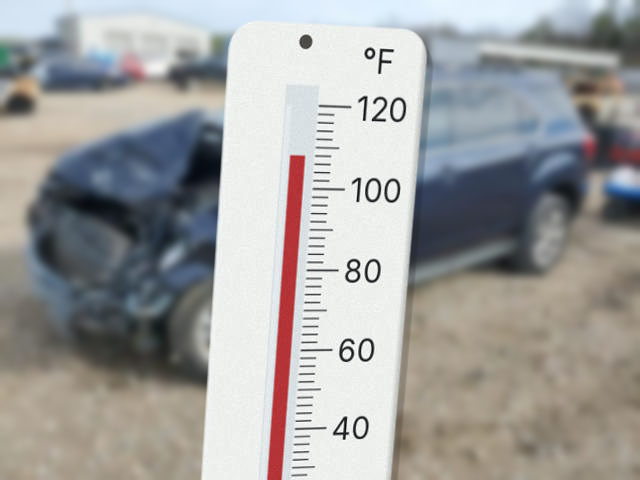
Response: 108°F
